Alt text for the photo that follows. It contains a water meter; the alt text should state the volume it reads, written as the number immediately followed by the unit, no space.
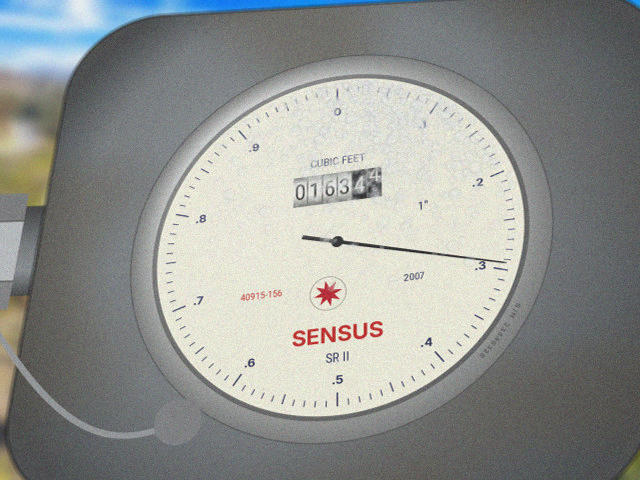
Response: 16344.29ft³
